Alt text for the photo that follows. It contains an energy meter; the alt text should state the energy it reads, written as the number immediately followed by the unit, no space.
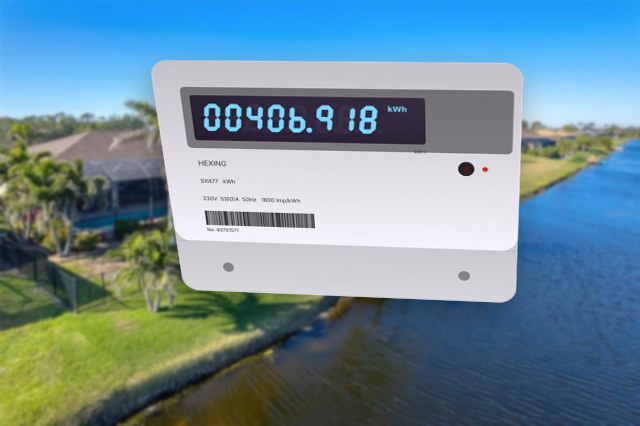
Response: 406.918kWh
